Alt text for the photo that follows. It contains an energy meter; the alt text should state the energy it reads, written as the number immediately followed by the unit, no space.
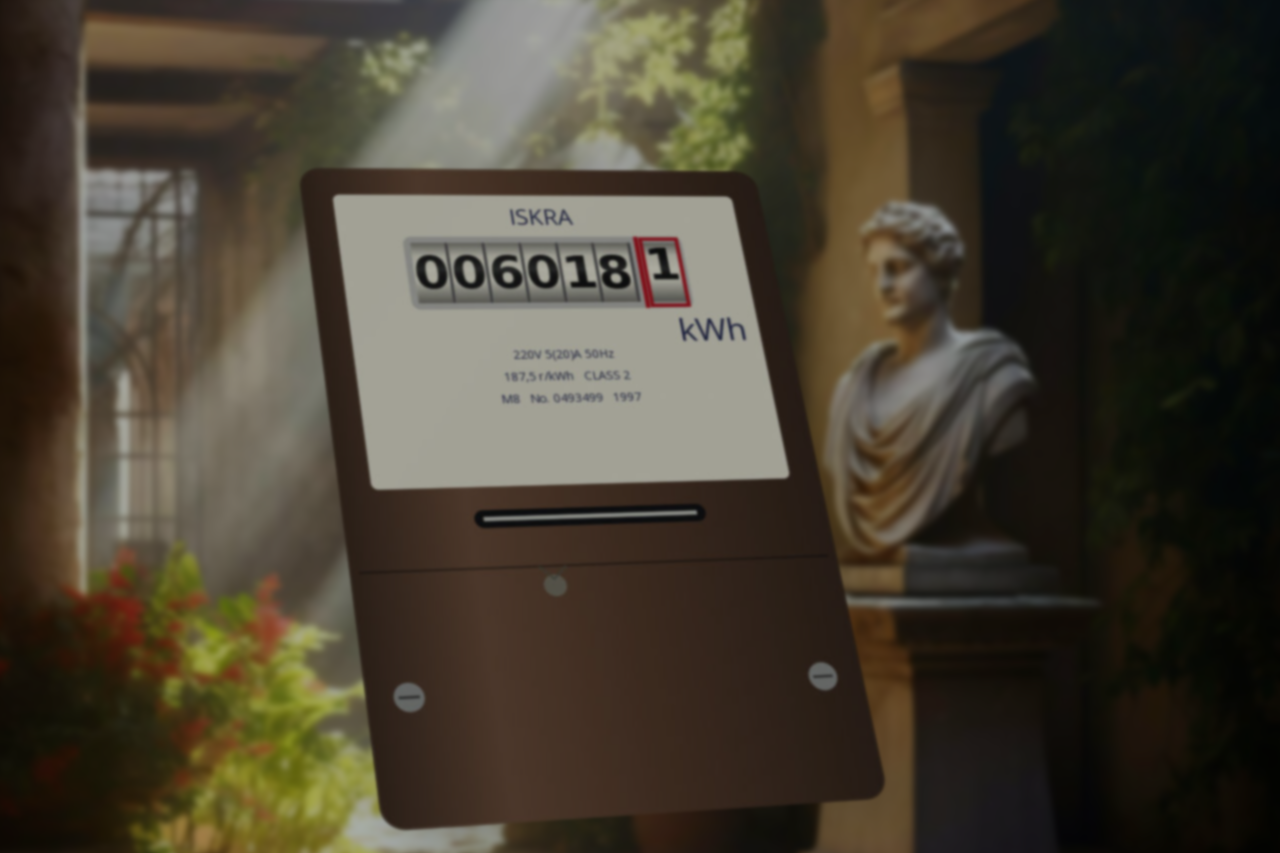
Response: 6018.1kWh
